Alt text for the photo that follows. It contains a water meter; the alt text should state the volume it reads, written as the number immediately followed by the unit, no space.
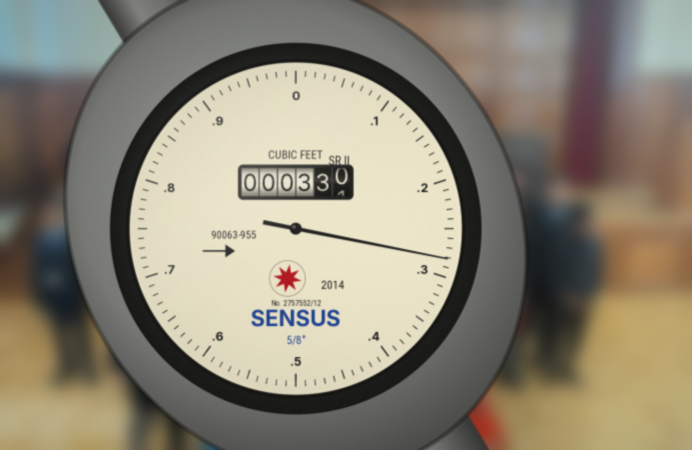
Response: 330.28ft³
